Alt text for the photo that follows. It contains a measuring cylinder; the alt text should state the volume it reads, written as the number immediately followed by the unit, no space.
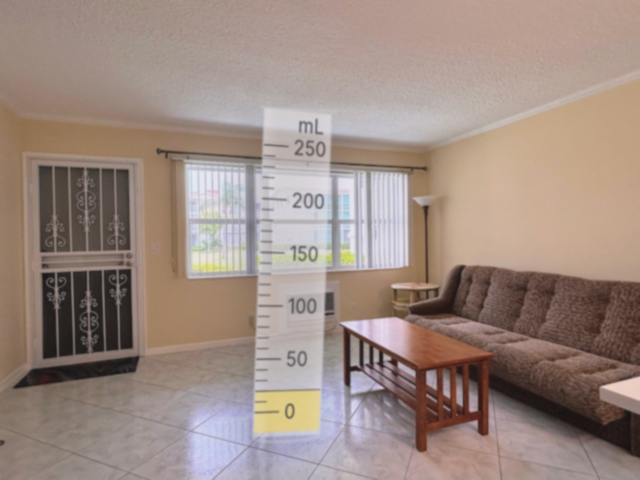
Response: 20mL
